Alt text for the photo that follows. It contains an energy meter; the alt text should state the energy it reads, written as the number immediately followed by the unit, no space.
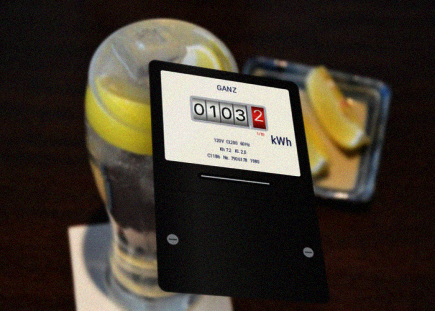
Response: 103.2kWh
